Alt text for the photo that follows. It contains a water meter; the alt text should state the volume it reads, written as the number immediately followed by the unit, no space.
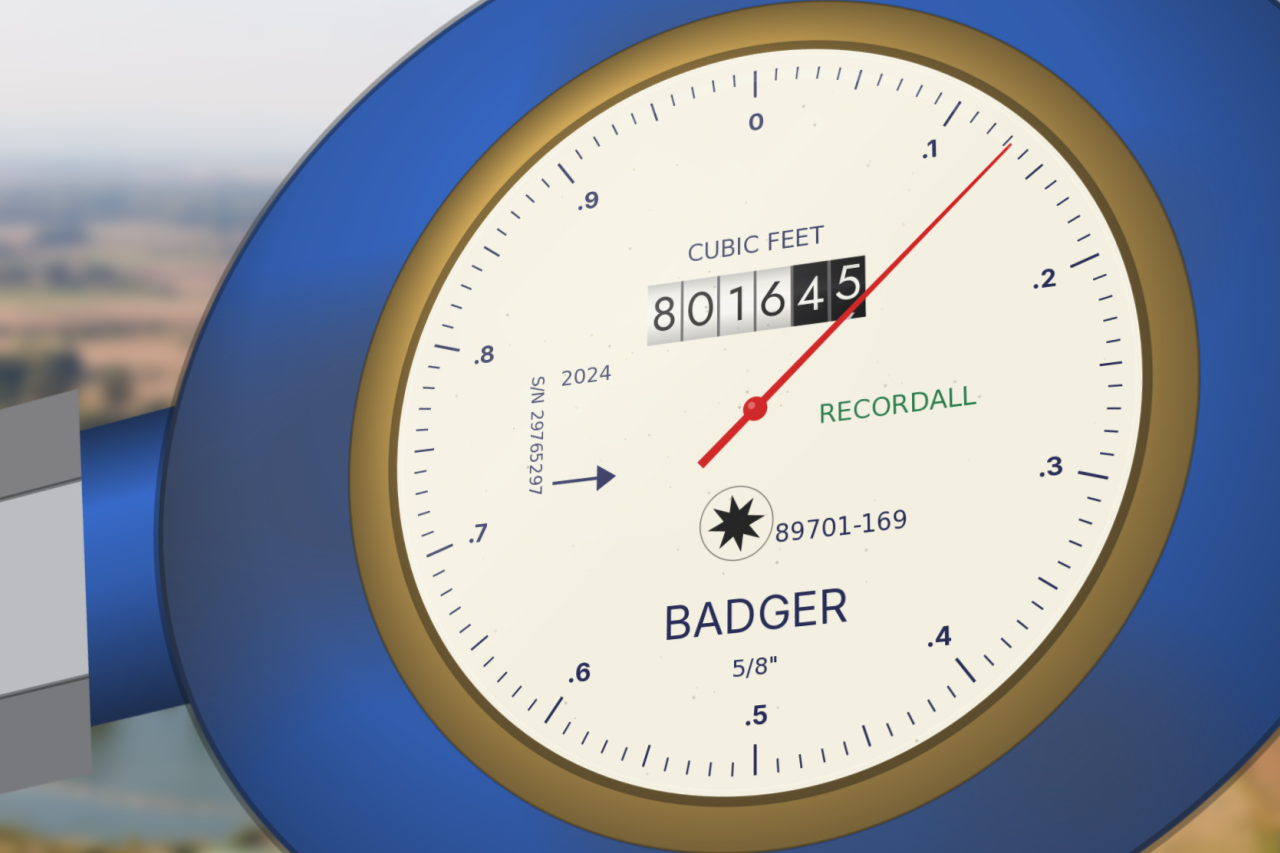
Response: 801645.13ft³
